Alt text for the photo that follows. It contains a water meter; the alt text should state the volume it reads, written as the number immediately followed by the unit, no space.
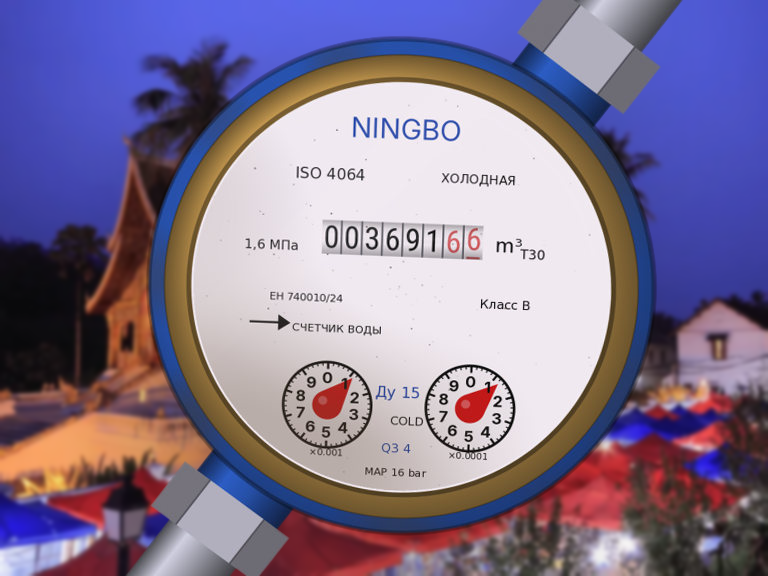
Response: 3691.6611m³
